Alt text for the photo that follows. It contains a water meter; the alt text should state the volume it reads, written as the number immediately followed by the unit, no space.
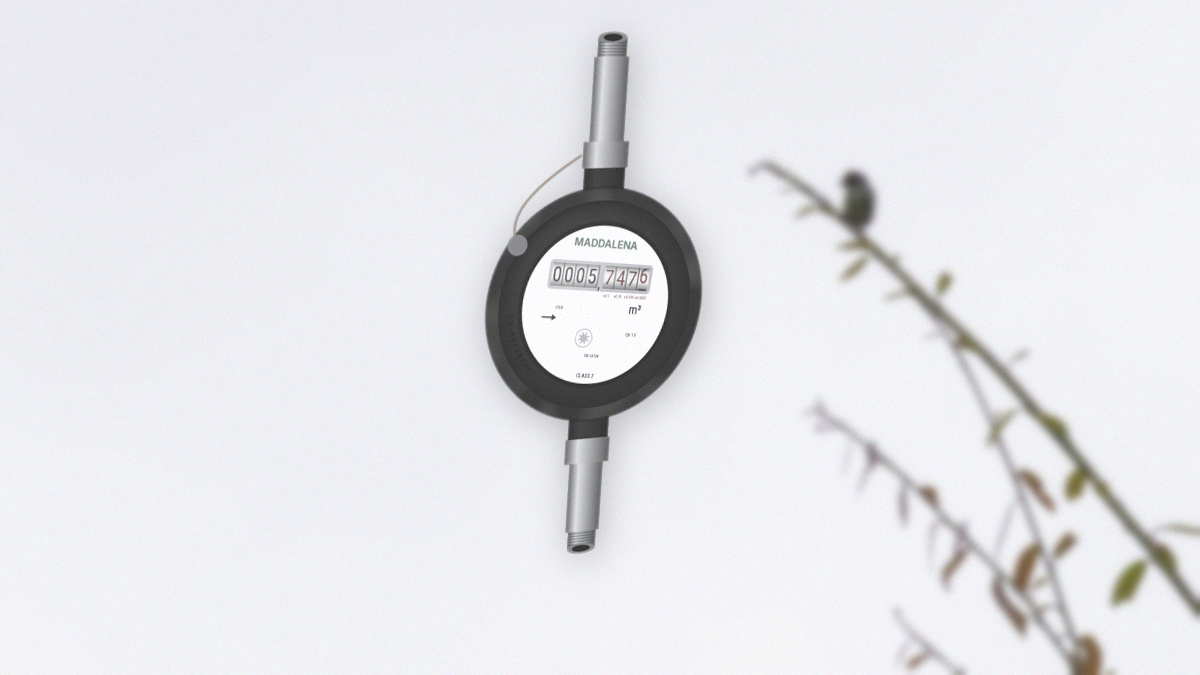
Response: 5.7476m³
